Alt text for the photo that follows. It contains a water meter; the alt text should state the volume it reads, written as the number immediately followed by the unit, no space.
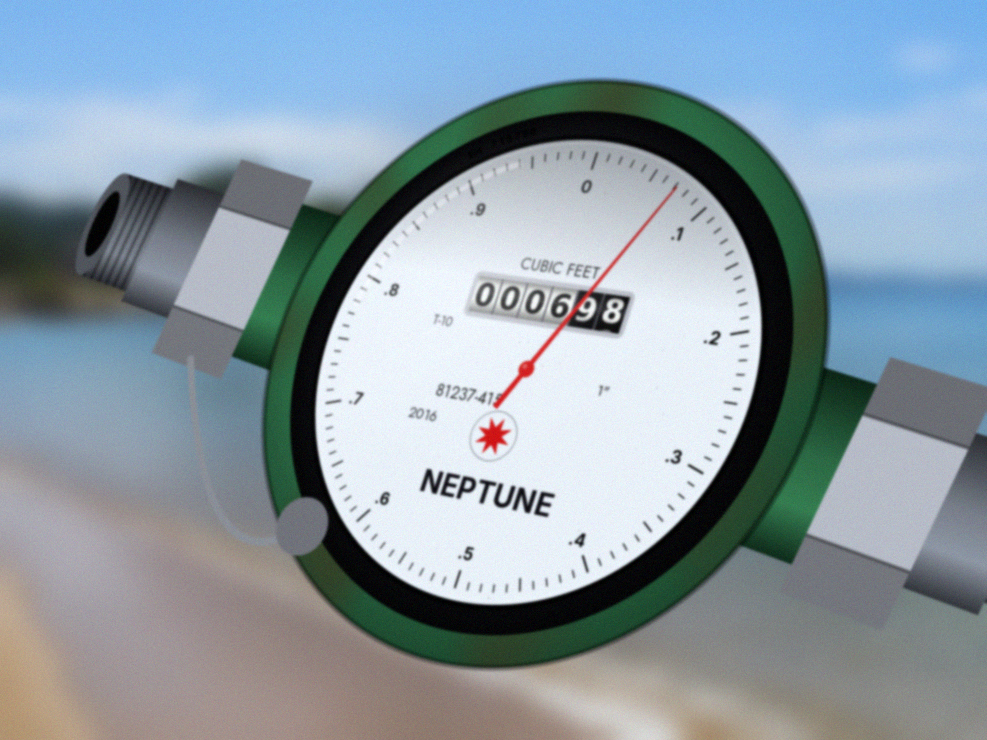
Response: 698.07ft³
